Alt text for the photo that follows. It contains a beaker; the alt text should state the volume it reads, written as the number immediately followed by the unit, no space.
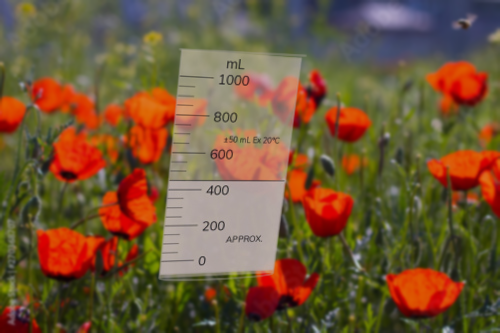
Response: 450mL
